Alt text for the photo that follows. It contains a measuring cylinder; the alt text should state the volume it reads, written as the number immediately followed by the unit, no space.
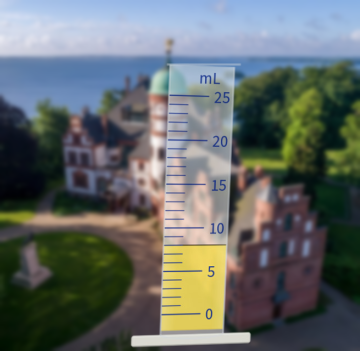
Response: 8mL
